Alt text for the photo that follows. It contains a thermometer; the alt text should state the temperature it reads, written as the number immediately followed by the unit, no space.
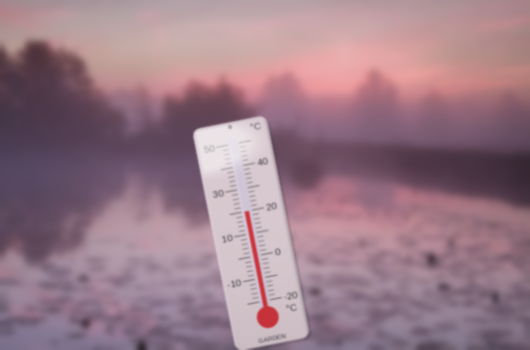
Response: 20°C
